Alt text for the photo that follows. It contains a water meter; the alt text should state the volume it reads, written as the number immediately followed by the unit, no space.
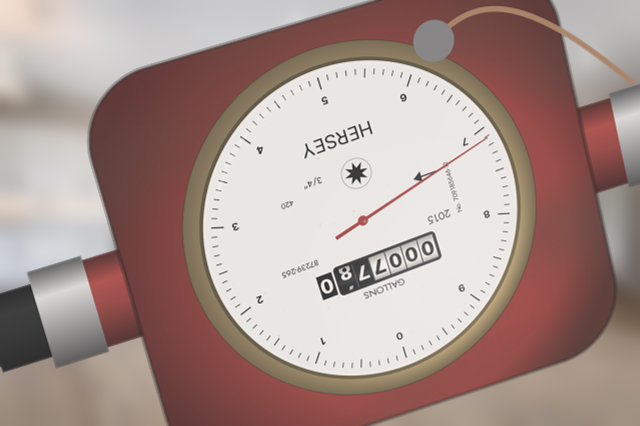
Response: 7777.1gal
